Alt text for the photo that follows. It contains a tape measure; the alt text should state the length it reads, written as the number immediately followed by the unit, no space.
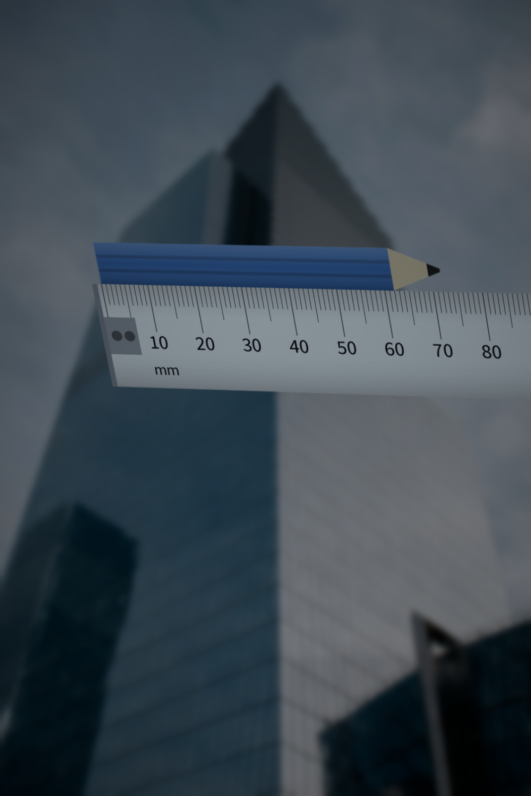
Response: 72mm
